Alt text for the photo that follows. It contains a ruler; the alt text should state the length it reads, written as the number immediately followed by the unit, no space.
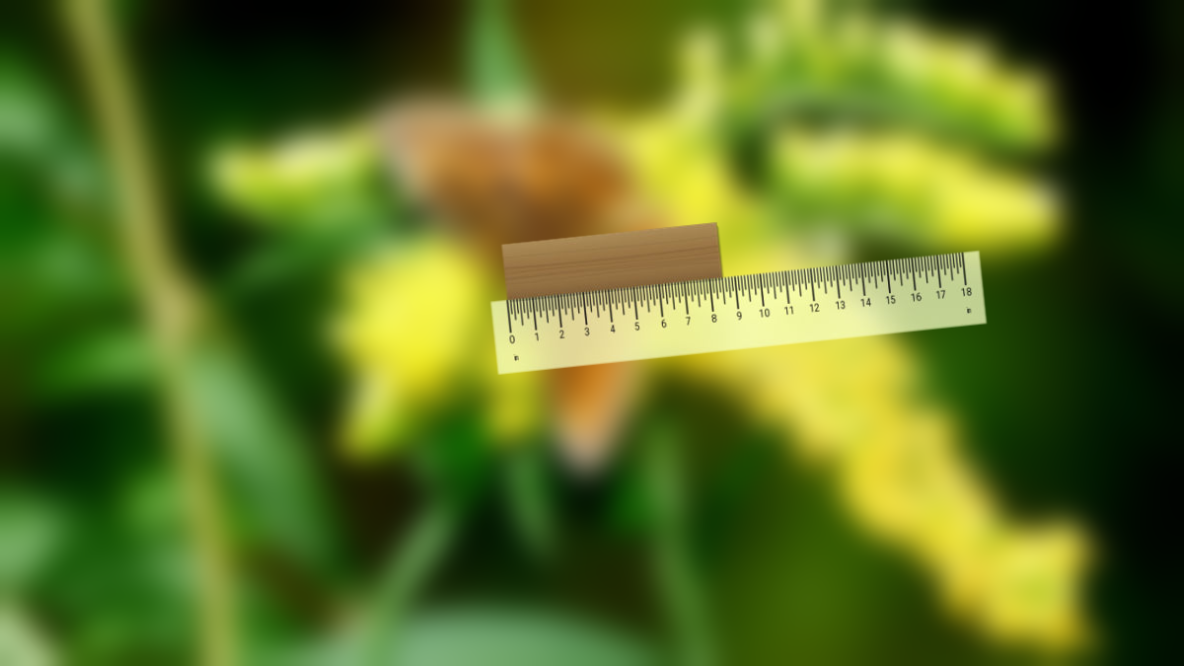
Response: 8.5in
